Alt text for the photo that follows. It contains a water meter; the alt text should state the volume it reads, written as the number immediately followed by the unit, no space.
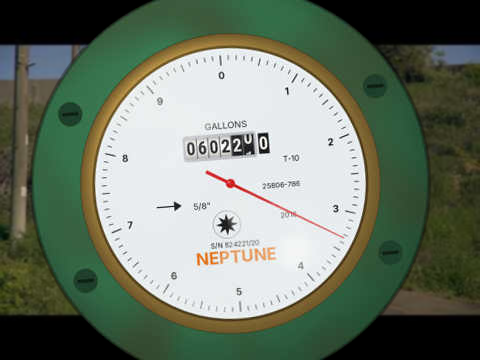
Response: 602203.3gal
